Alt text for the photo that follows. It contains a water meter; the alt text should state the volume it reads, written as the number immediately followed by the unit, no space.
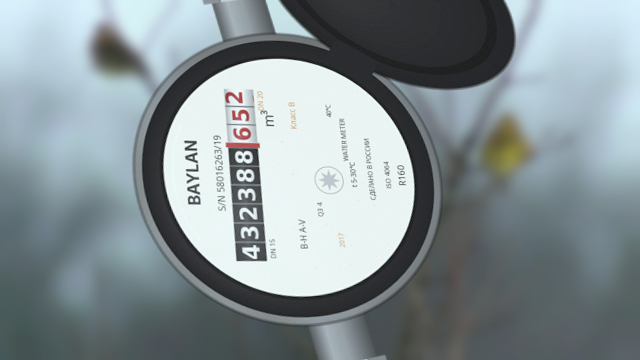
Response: 432388.652m³
